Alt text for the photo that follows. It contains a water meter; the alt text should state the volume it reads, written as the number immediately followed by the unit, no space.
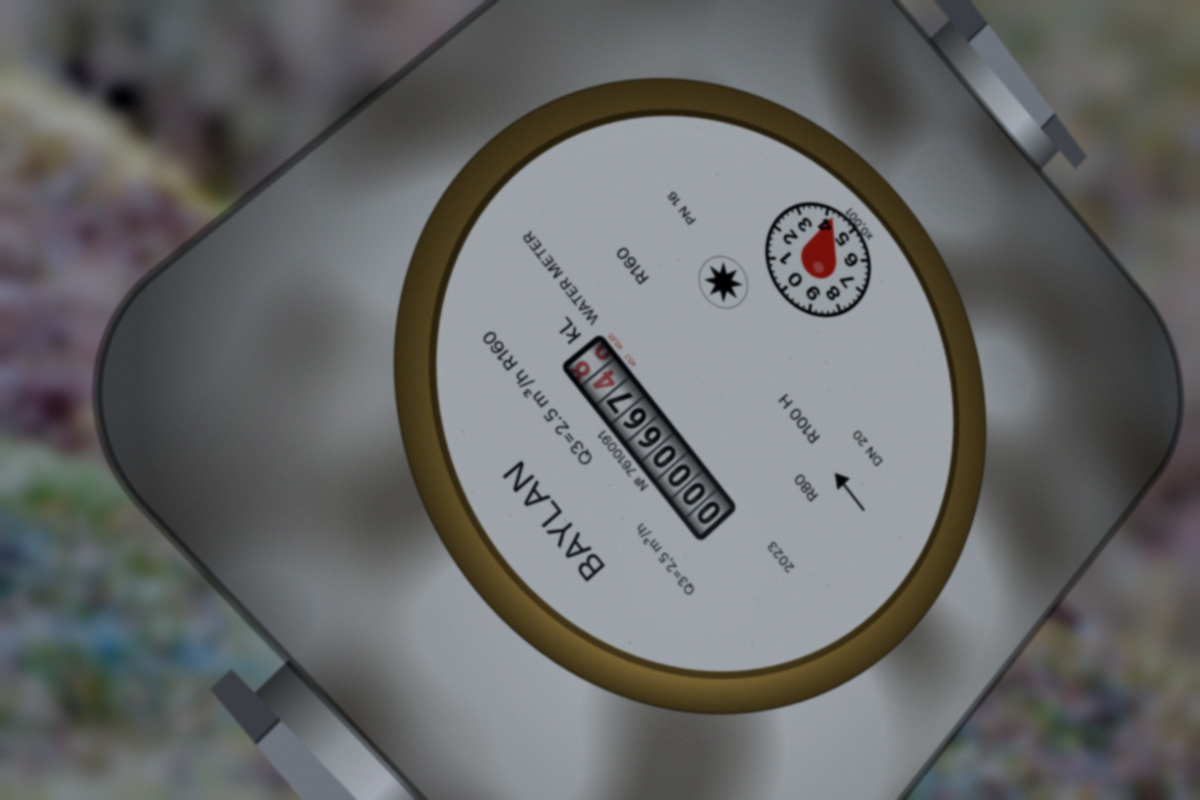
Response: 667.484kL
